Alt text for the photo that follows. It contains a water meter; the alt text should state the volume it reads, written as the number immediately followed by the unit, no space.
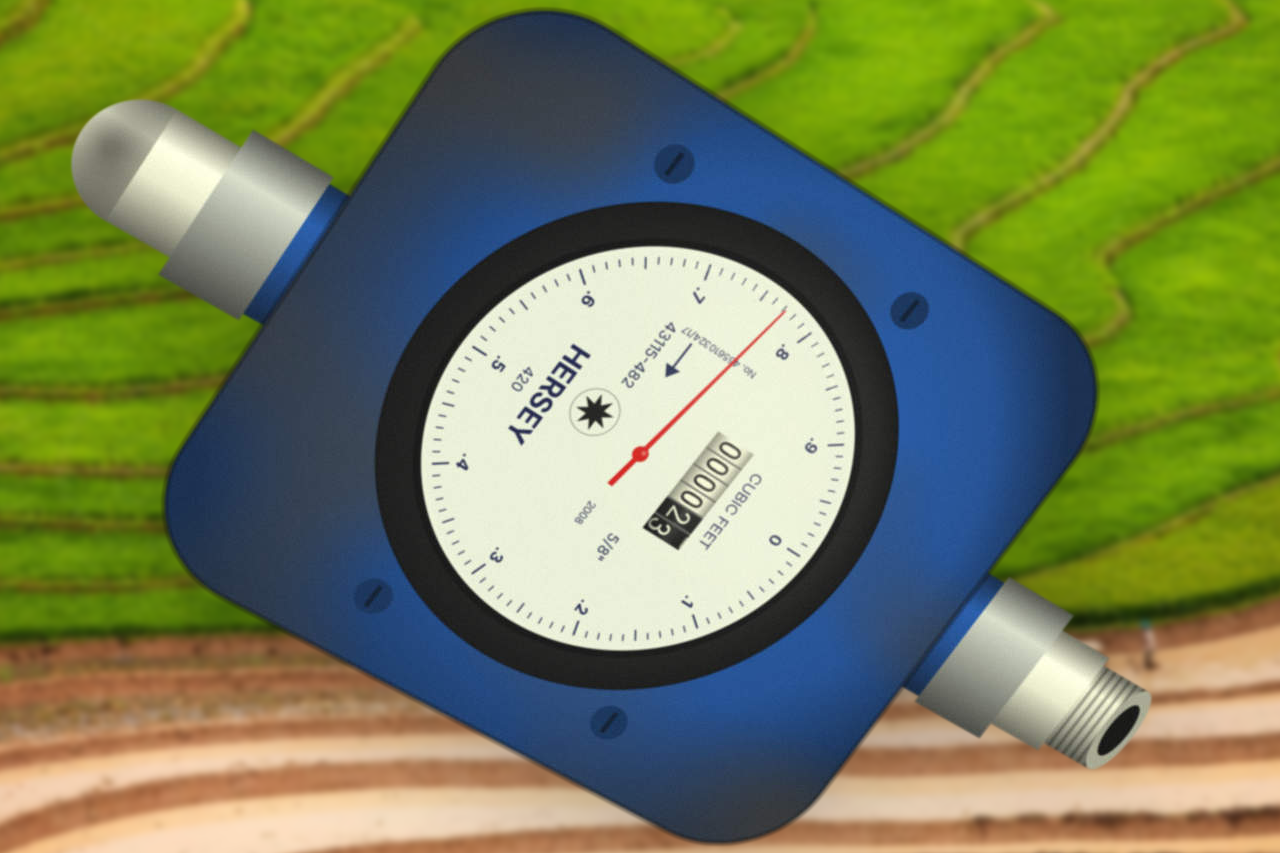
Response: 22.77ft³
